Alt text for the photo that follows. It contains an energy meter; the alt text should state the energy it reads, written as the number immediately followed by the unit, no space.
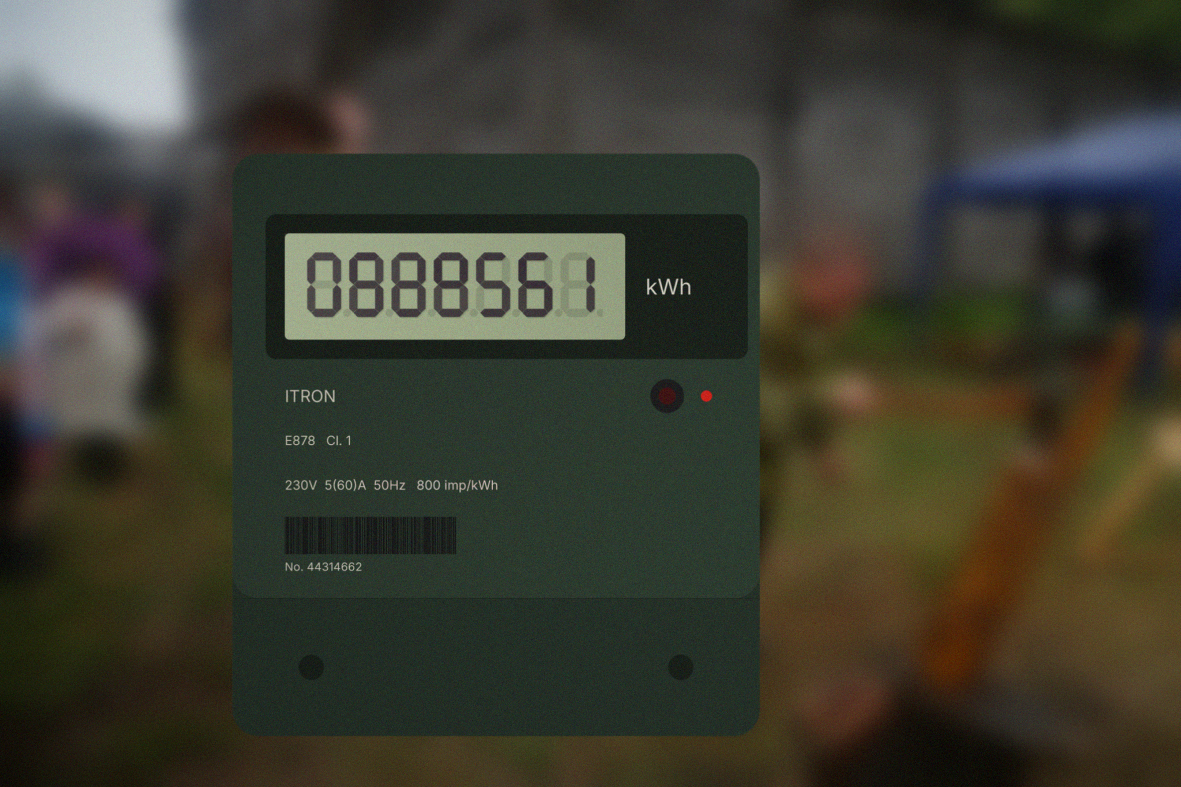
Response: 888561kWh
